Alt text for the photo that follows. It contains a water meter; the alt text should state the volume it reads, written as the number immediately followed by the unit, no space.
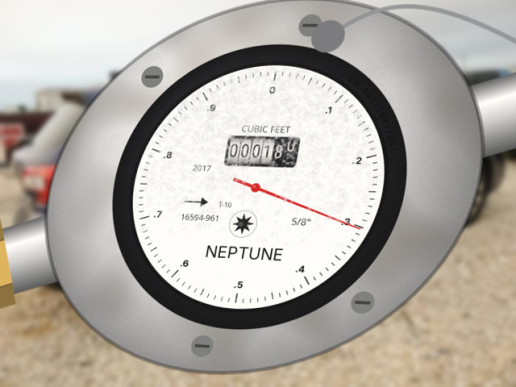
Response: 180.30ft³
